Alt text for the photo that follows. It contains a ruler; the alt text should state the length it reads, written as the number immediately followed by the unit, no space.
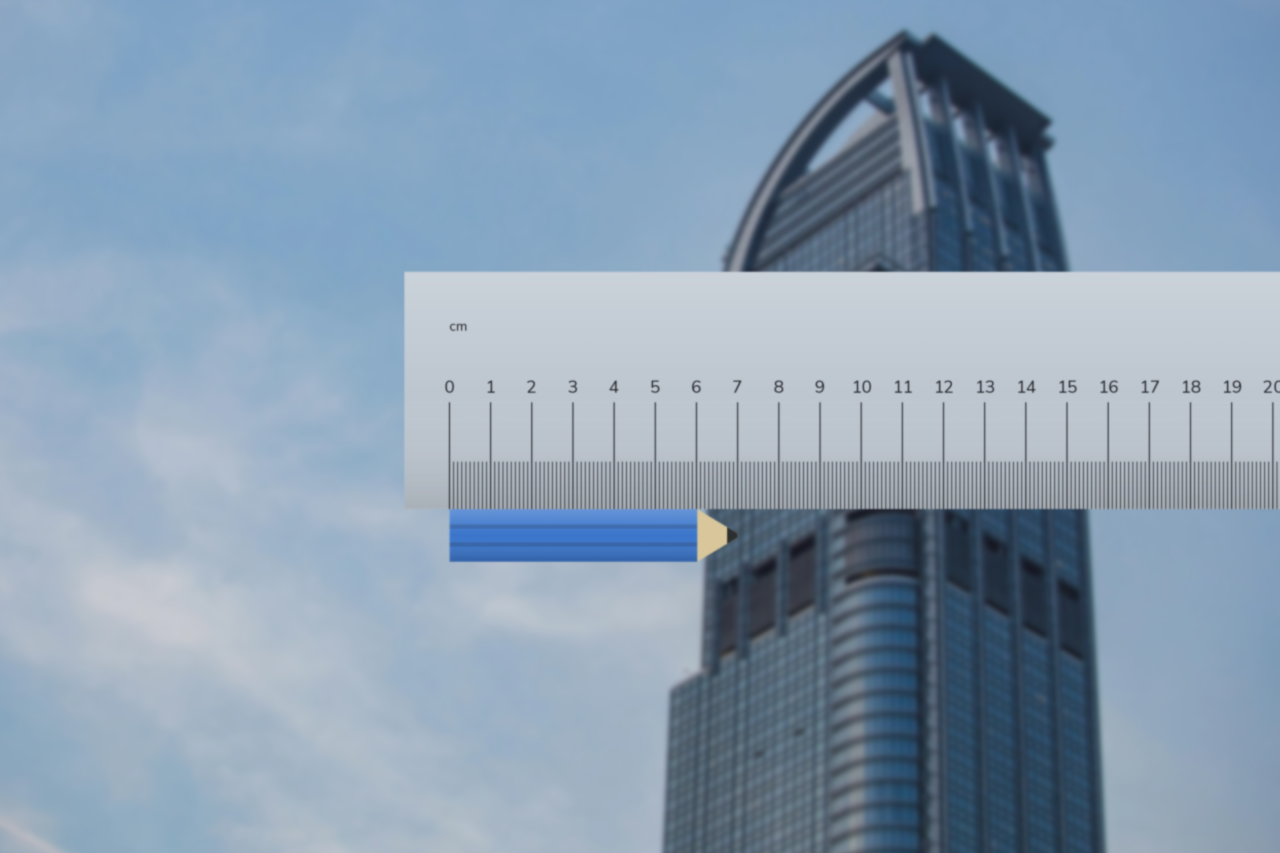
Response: 7cm
